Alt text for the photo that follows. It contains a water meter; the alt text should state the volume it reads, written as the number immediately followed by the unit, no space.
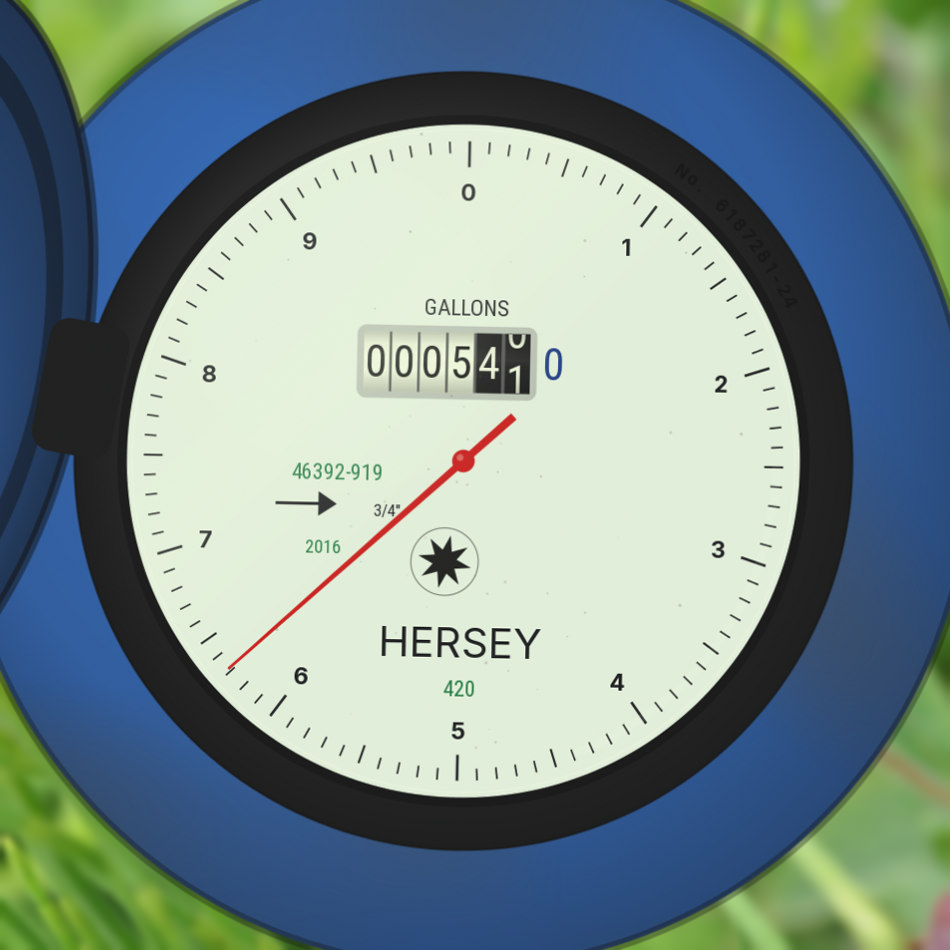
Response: 5406.3gal
